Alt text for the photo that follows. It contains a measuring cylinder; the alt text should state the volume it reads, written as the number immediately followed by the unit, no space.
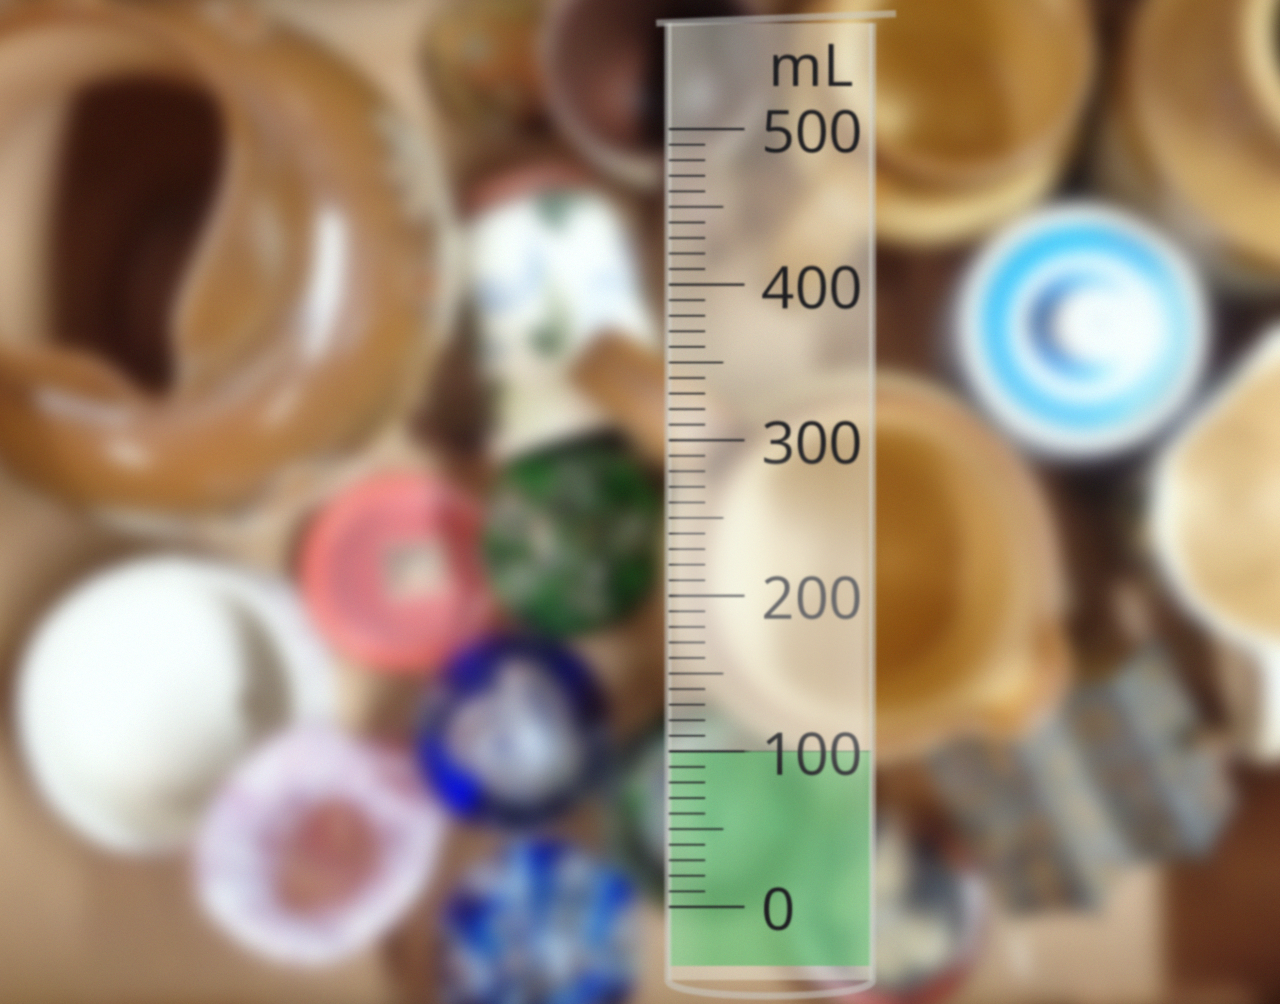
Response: 100mL
